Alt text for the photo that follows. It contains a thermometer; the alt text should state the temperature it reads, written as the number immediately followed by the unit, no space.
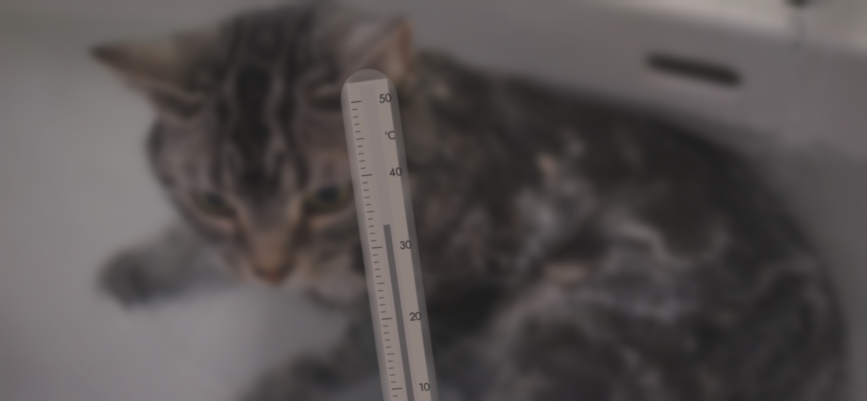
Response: 33°C
